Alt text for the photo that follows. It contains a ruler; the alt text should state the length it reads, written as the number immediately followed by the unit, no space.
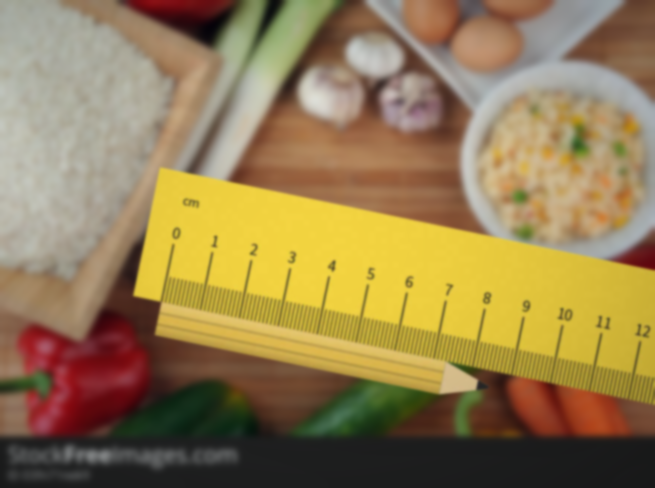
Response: 8.5cm
